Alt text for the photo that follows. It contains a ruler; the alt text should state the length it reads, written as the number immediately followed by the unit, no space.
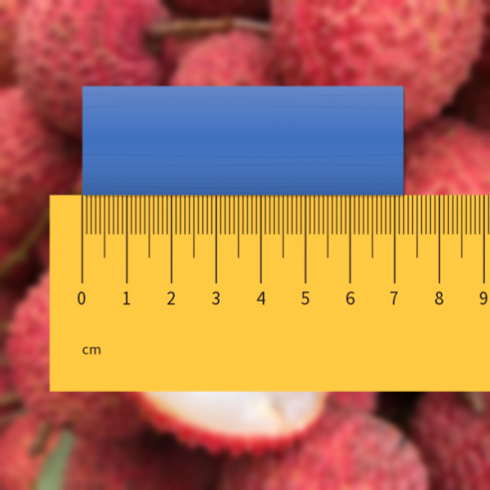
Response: 7.2cm
